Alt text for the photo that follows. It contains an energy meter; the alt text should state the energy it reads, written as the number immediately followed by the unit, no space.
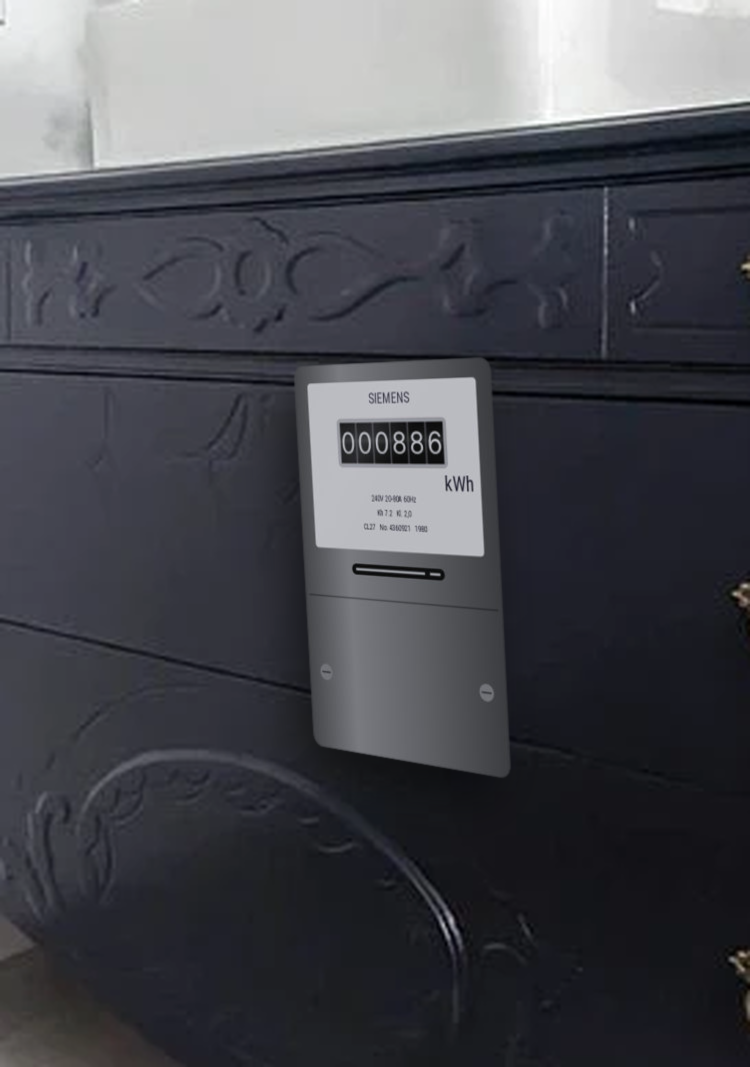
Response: 886kWh
